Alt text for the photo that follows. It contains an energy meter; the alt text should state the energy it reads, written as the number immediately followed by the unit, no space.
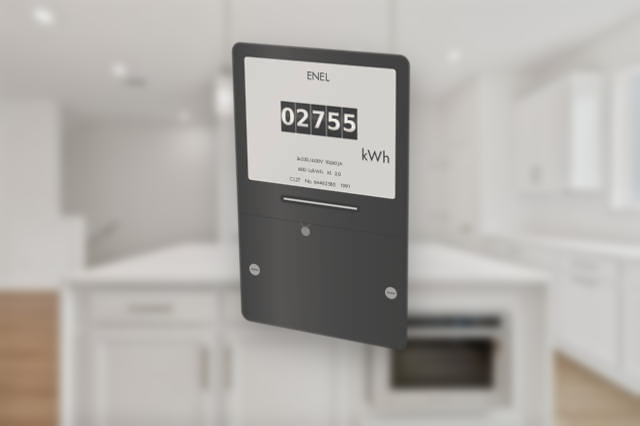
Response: 2755kWh
